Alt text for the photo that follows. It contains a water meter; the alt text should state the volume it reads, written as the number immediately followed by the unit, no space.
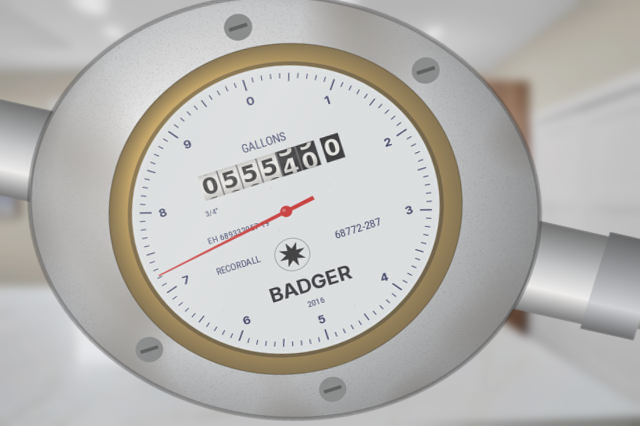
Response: 555397.2gal
